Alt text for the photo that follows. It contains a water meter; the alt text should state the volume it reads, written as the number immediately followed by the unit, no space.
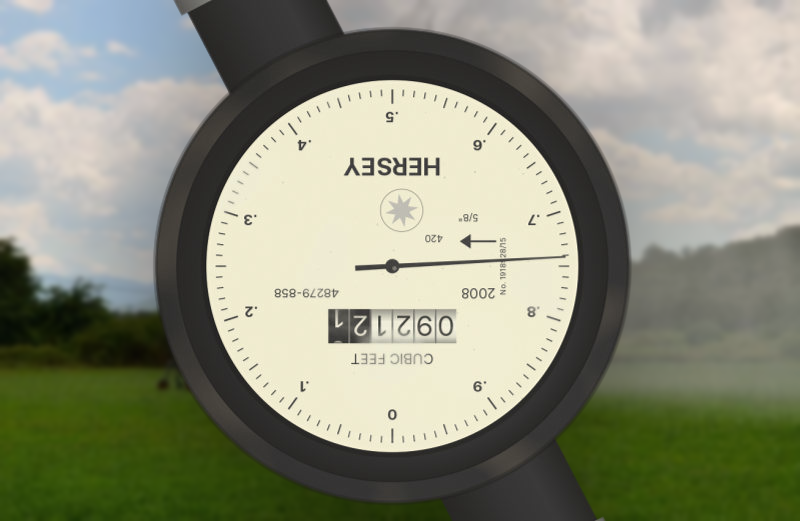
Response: 92120.74ft³
